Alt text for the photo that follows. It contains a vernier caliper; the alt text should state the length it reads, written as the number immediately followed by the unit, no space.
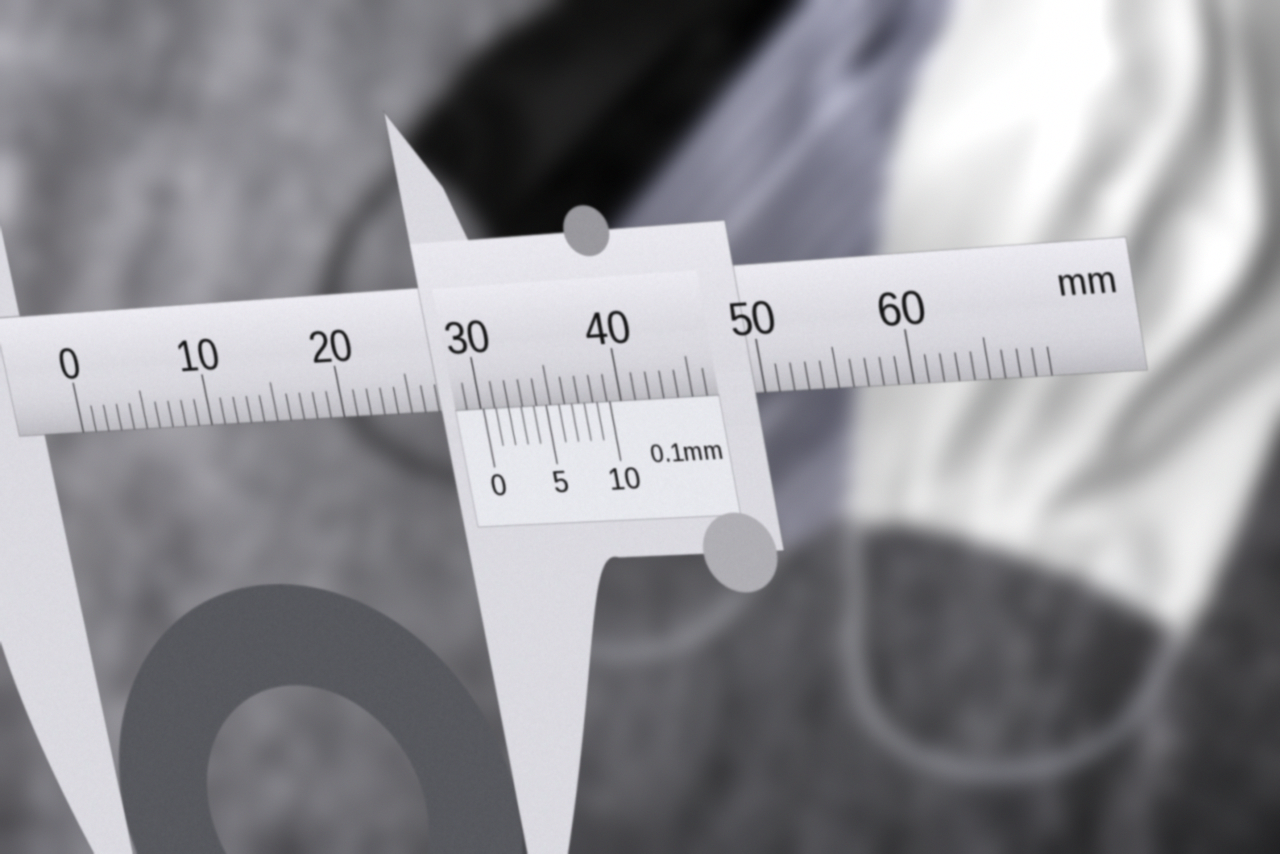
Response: 30.2mm
